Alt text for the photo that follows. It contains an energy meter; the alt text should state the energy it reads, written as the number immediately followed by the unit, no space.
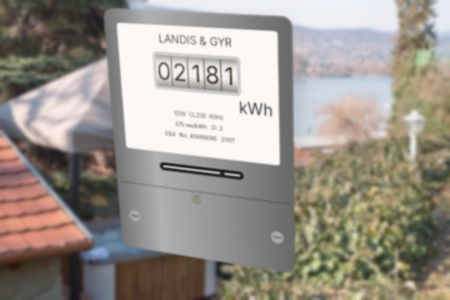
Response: 2181kWh
